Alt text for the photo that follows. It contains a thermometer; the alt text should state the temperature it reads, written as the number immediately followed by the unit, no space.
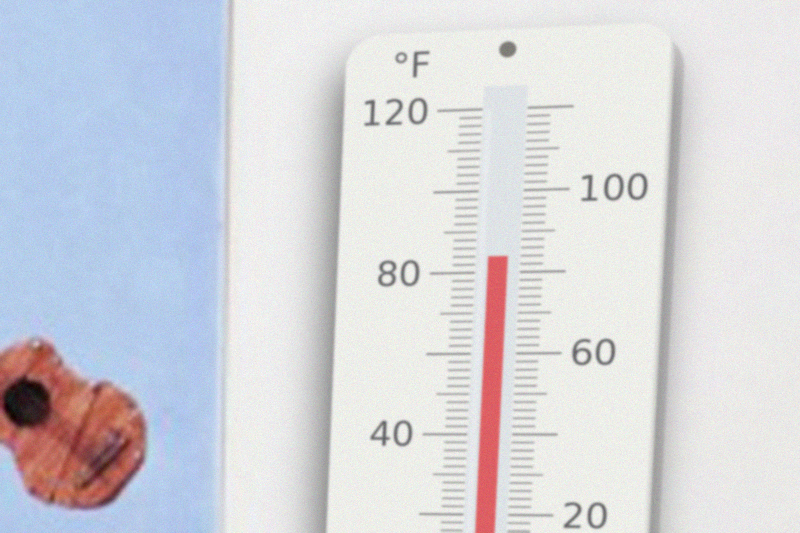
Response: 84°F
